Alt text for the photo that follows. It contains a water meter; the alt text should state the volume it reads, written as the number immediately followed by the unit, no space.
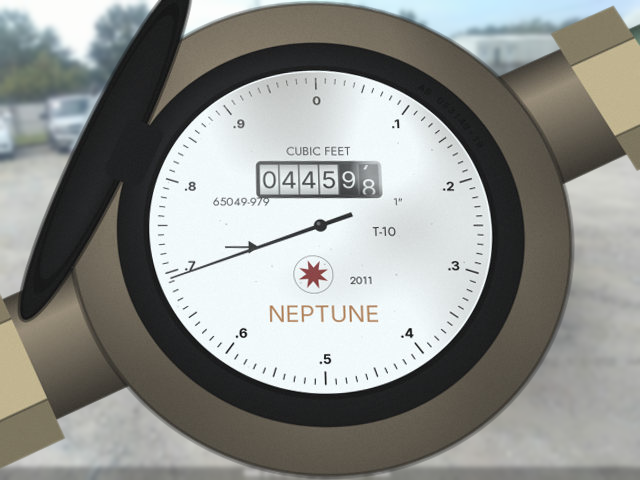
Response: 44597.69ft³
